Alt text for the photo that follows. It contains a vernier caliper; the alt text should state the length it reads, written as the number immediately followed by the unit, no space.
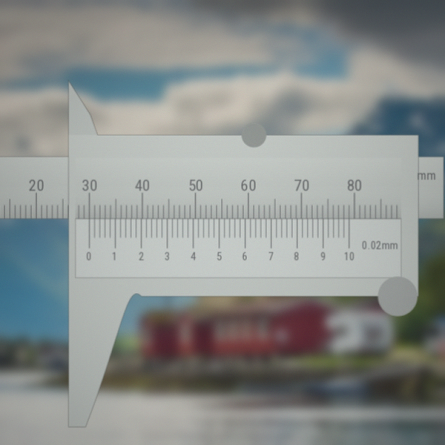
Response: 30.0mm
